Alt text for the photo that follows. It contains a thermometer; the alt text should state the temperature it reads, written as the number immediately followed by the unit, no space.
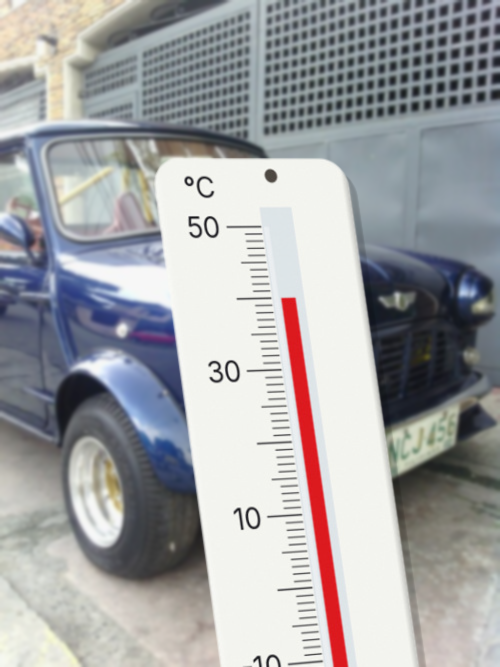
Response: 40°C
